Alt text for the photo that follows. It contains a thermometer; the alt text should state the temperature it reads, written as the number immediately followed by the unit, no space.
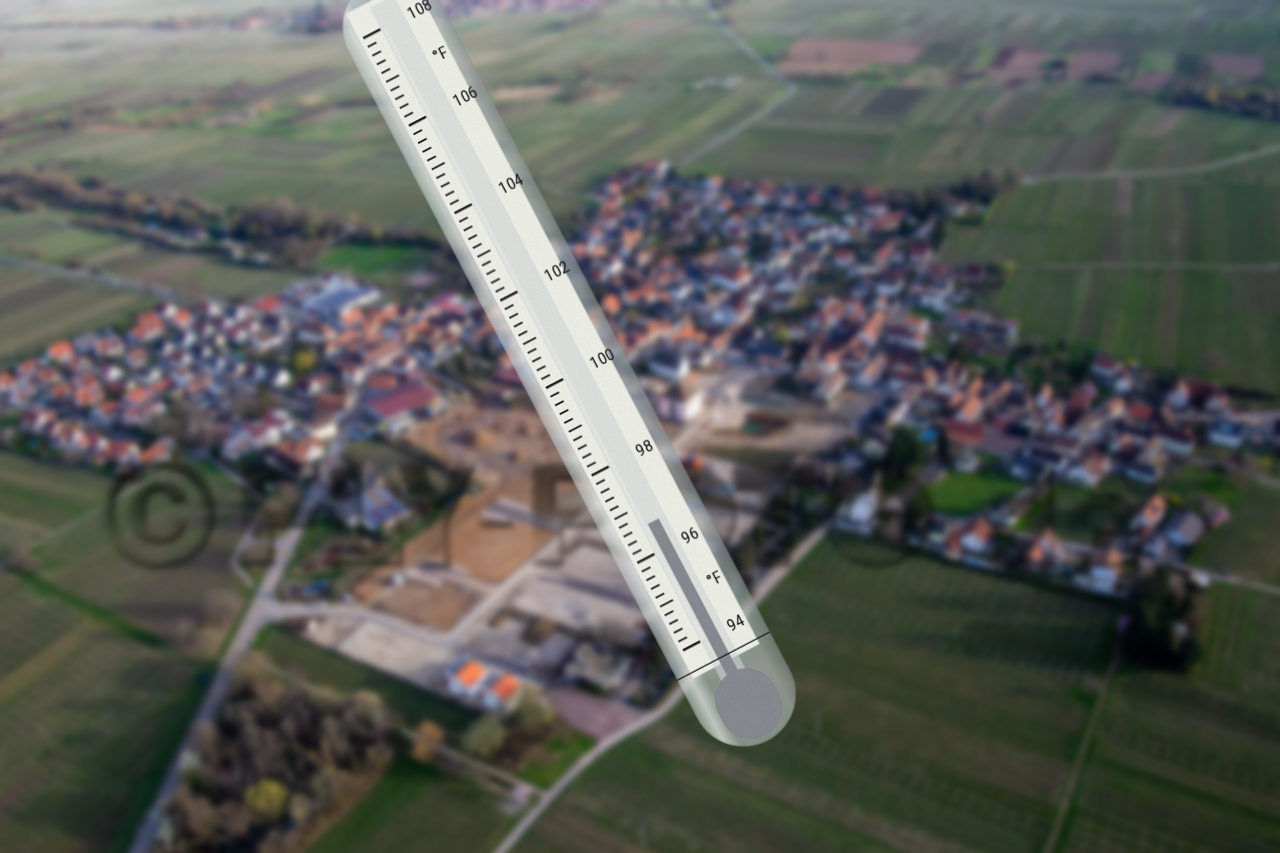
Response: 96.6°F
